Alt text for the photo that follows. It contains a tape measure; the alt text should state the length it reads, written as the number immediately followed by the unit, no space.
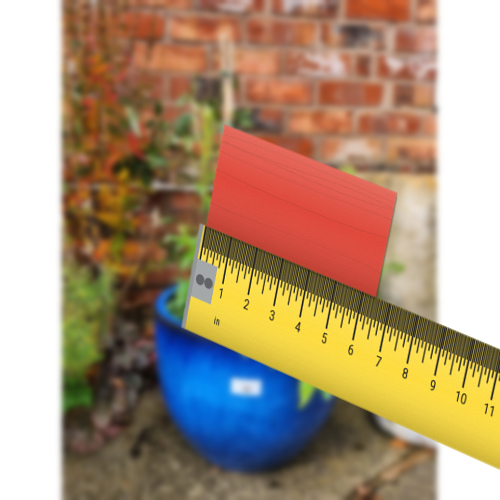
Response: 6.5in
